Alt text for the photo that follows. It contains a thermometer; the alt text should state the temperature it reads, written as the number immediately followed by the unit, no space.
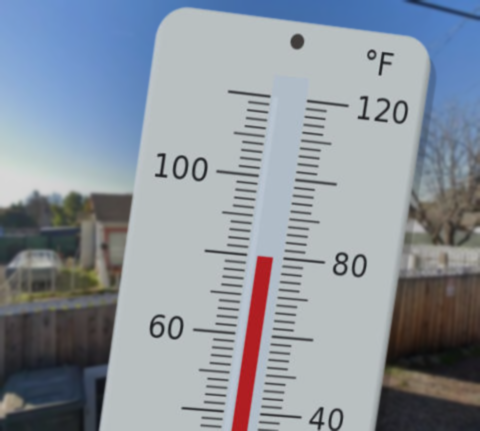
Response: 80°F
